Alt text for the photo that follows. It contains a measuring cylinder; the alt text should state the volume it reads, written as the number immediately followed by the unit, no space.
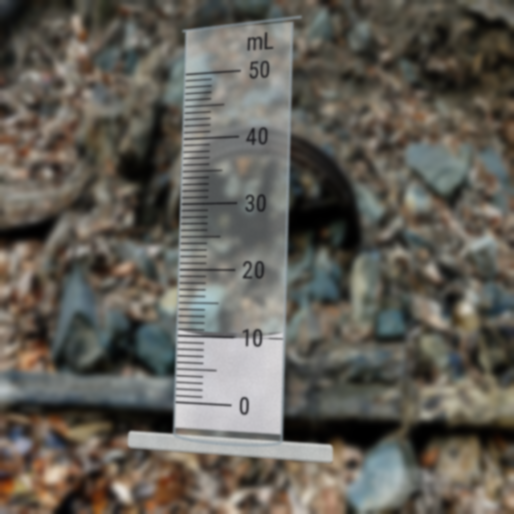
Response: 10mL
